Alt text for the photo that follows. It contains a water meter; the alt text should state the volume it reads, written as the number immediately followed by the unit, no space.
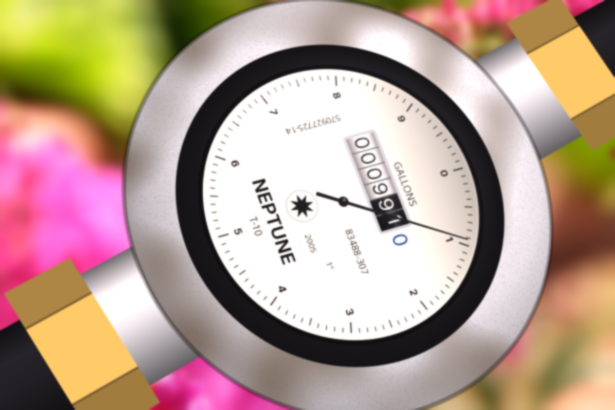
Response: 9910.9gal
